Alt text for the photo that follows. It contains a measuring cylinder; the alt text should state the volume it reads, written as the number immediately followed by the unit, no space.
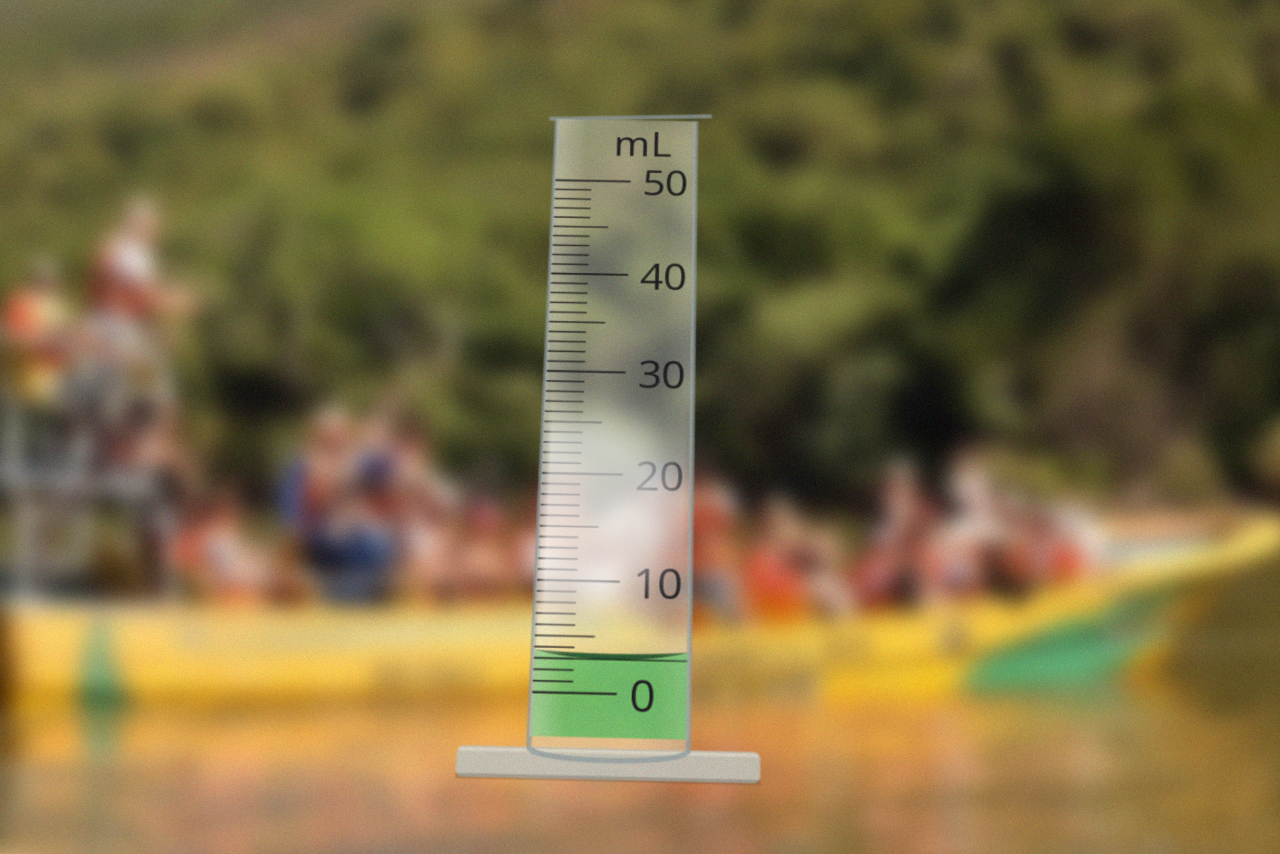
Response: 3mL
